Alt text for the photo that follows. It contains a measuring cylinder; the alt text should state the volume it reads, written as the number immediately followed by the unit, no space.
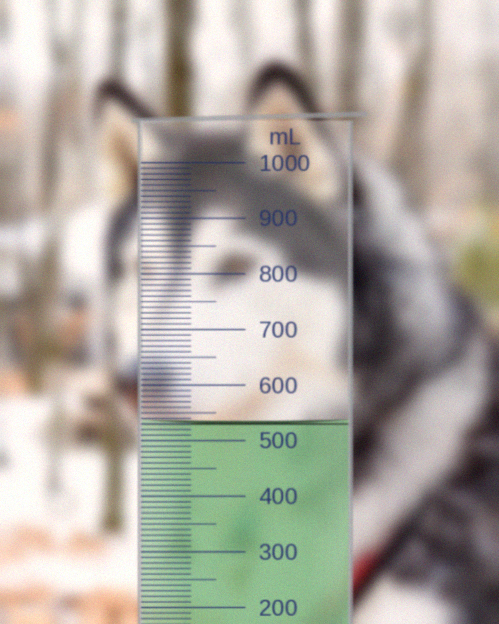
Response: 530mL
